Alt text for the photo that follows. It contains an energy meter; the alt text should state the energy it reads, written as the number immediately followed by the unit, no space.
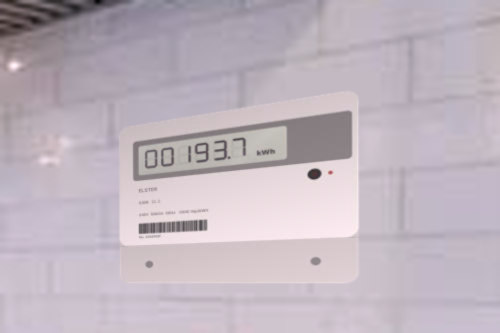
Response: 193.7kWh
